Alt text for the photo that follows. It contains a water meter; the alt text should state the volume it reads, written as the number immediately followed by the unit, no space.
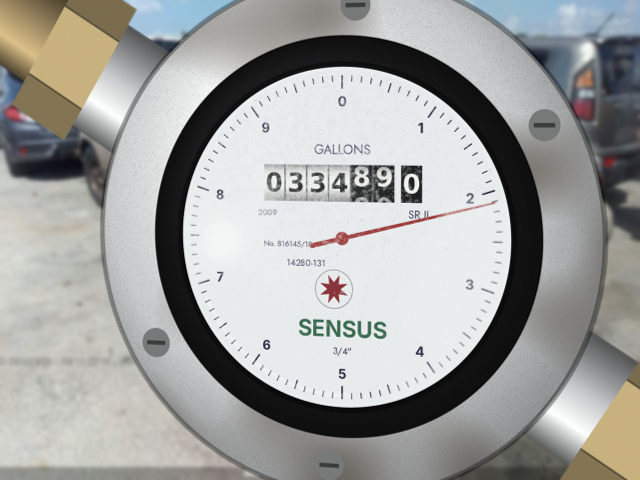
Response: 334892.1gal
